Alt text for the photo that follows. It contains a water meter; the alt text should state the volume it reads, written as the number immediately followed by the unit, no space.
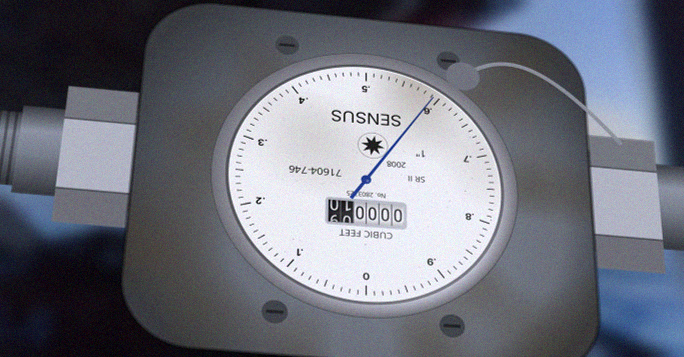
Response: 9.59ft³
